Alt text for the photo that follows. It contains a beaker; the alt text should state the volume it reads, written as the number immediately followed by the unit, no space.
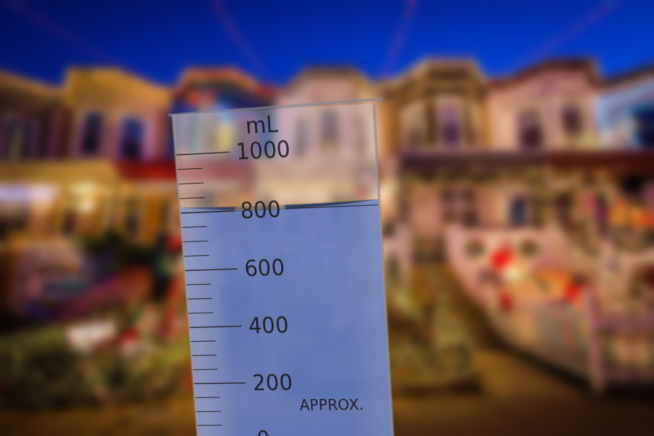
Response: 800mL
